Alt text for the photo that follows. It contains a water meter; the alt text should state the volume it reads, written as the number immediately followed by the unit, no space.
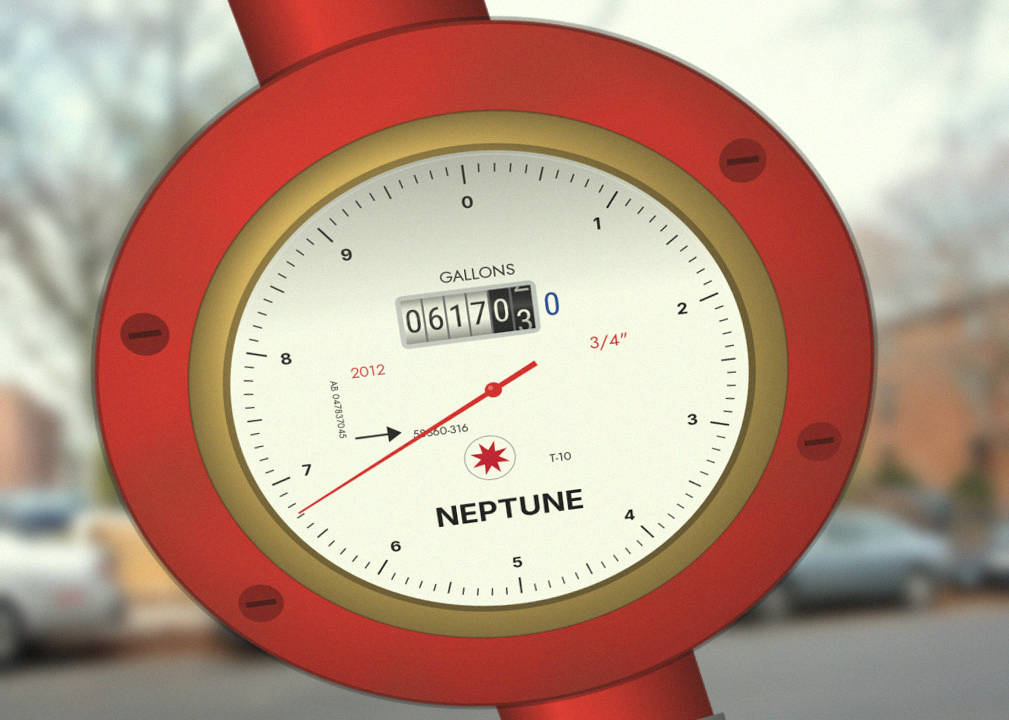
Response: 617026.7gal
